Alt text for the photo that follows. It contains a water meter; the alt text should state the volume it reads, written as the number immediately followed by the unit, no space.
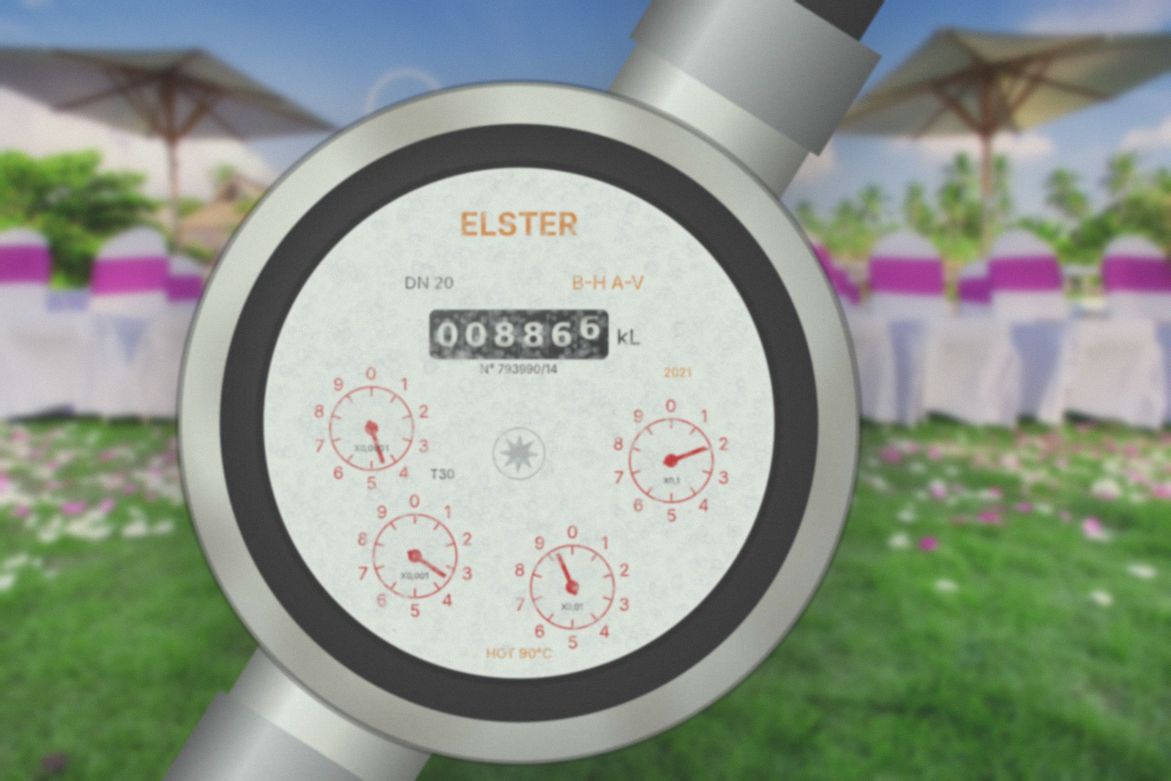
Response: 8866.1934kL
